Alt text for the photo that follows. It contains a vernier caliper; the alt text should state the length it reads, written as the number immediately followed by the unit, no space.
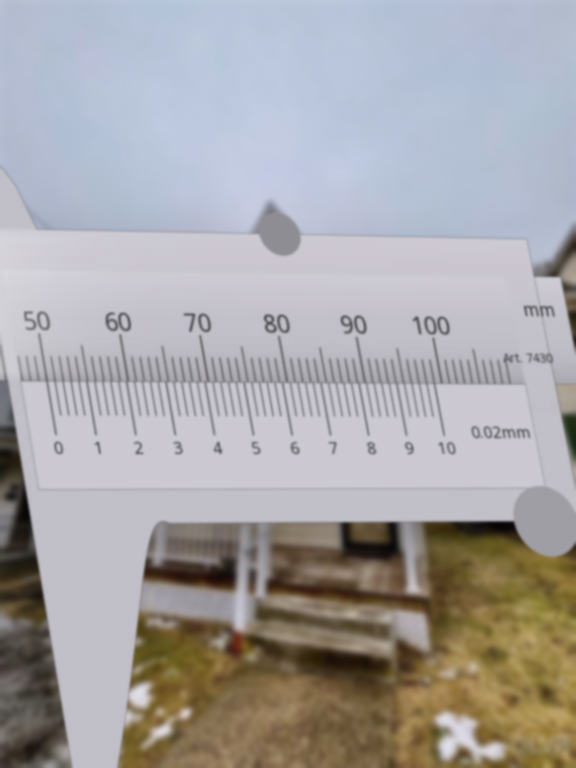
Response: 50.0mm
